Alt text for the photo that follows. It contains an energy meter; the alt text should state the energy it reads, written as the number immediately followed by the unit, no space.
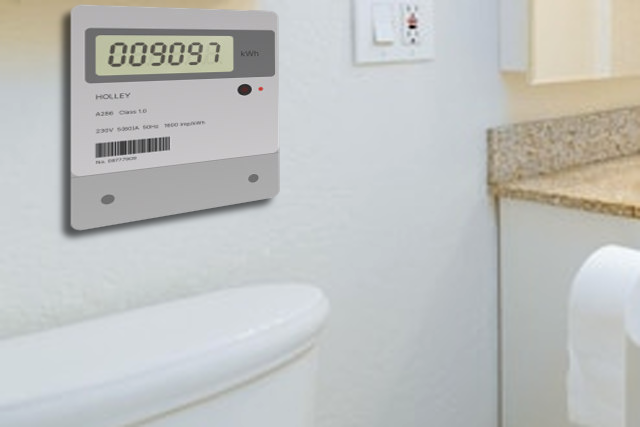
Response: 9097kWh
